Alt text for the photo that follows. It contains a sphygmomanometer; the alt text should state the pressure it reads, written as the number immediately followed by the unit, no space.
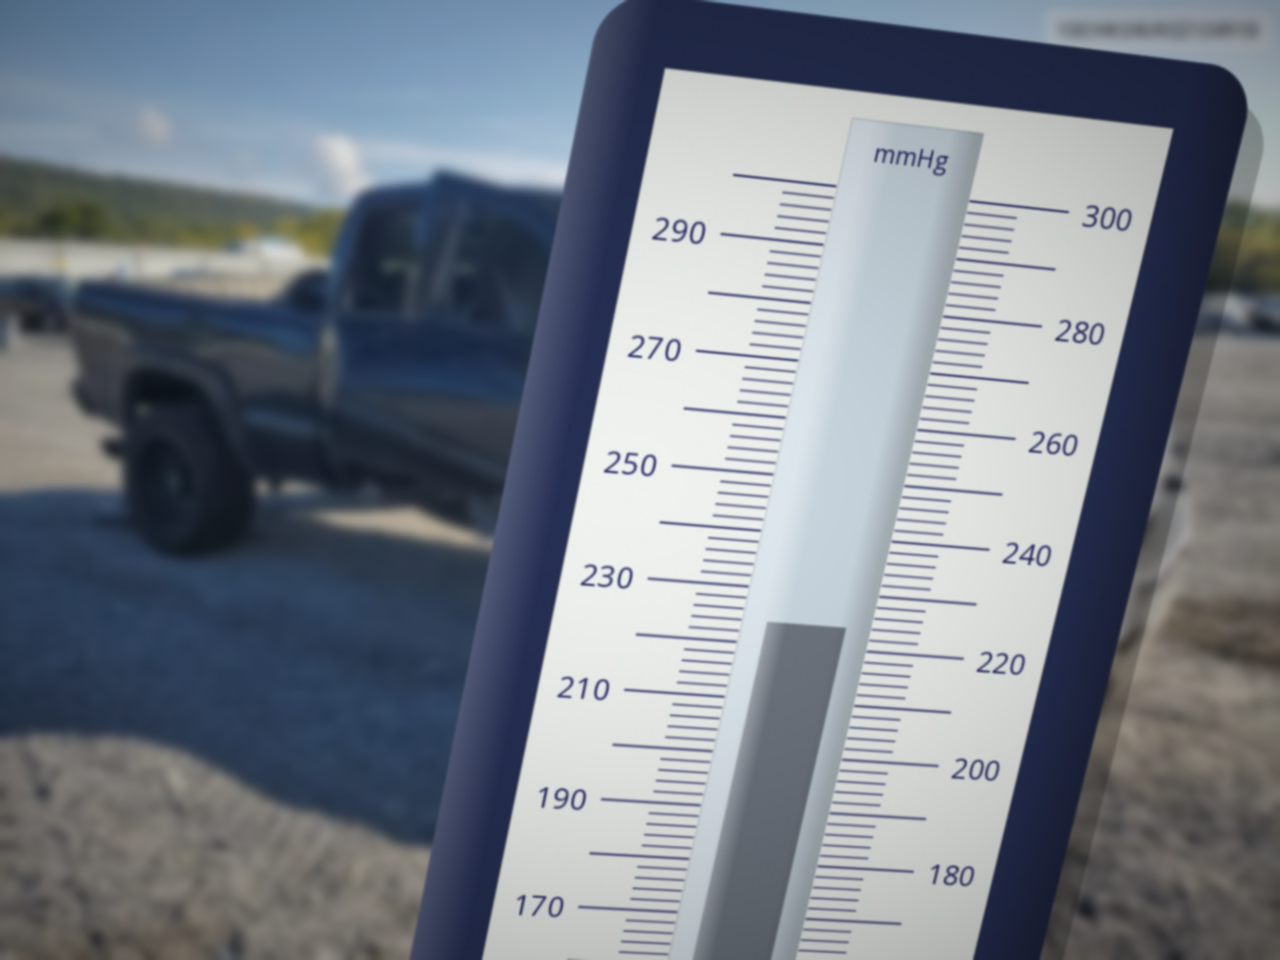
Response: 224mmHg
